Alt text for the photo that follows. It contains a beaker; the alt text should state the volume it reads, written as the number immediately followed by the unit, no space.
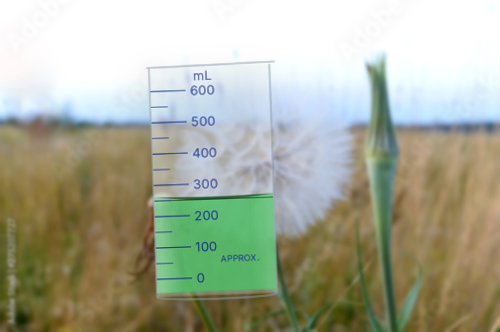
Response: 250mL
